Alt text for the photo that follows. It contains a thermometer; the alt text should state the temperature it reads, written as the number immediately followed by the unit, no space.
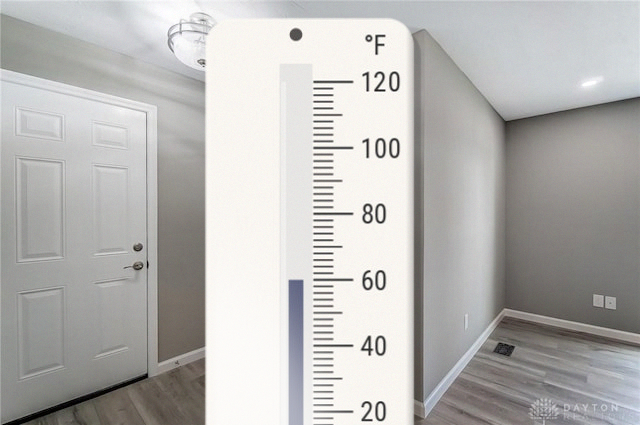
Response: 60°F
